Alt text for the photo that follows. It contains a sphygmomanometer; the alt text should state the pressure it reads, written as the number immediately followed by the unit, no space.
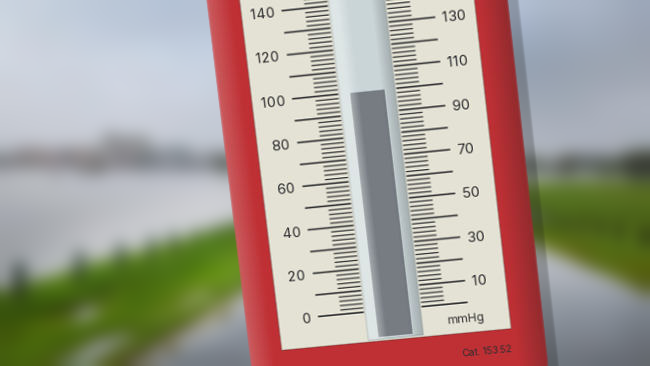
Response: 100mmHg
